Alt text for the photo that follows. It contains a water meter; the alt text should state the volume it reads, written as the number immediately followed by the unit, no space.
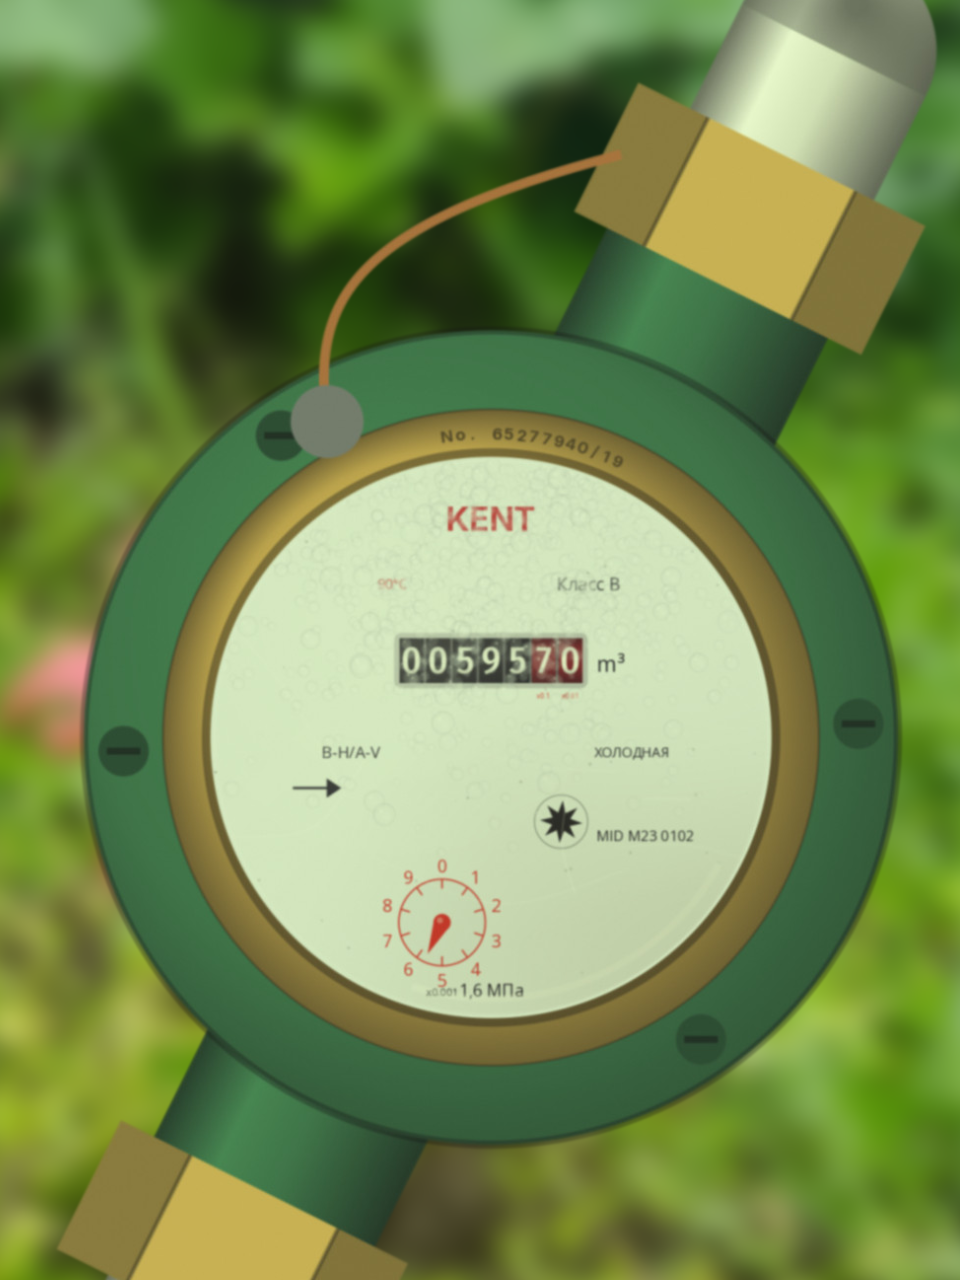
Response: 595.705m³
